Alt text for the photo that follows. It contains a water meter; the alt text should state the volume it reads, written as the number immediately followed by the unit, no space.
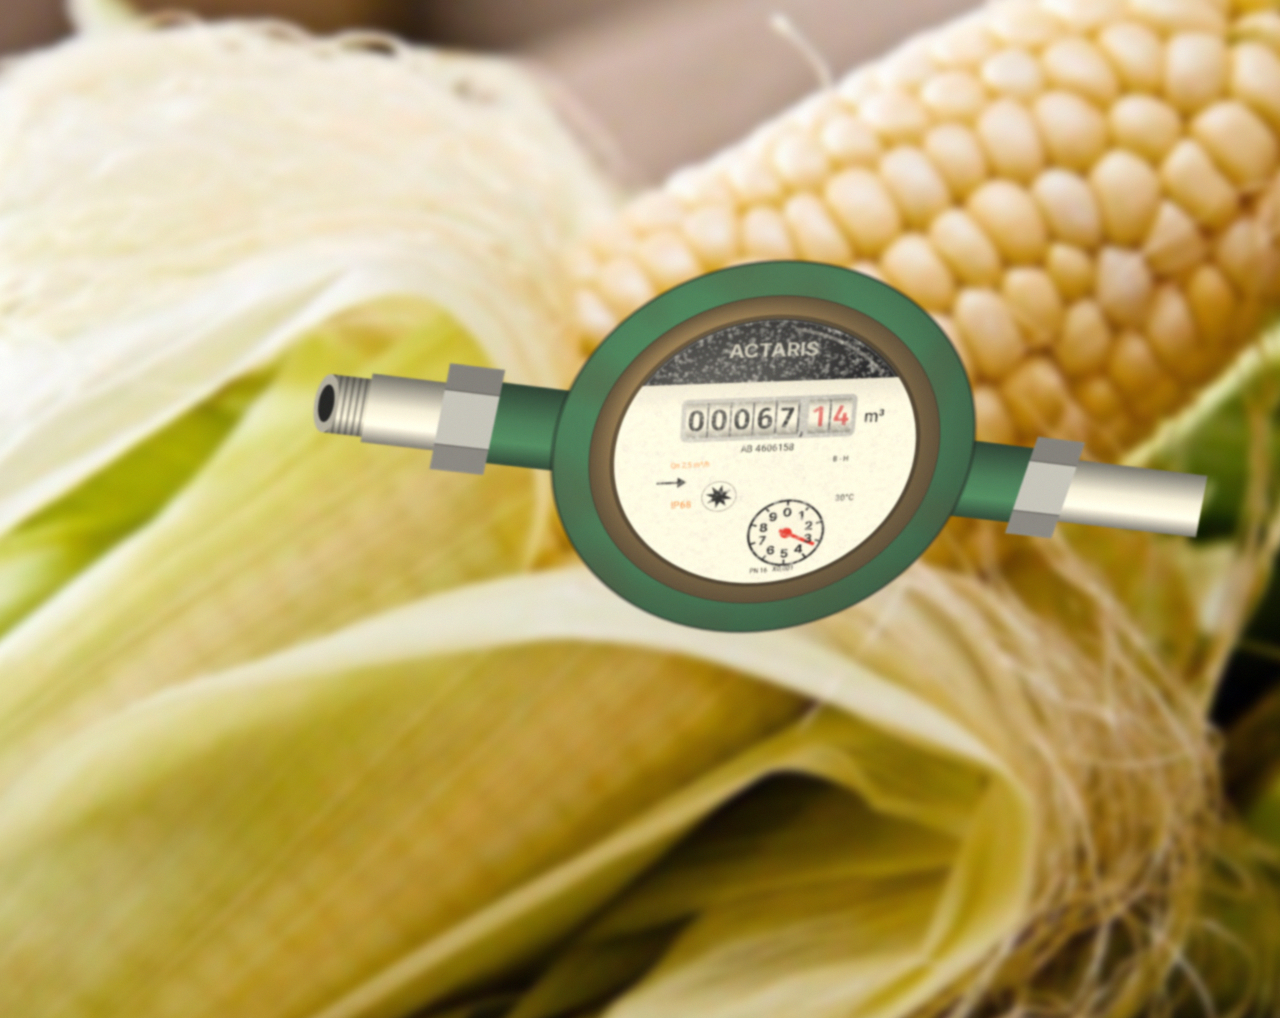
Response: 67.143m³
